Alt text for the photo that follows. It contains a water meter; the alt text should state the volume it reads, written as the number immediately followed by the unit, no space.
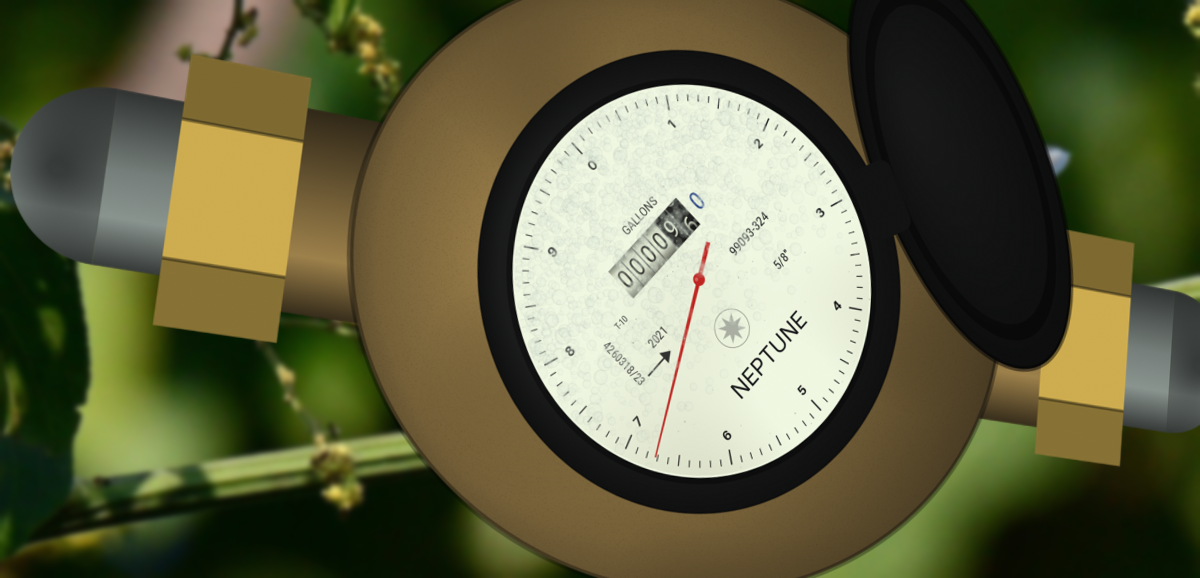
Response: 956.7gal
